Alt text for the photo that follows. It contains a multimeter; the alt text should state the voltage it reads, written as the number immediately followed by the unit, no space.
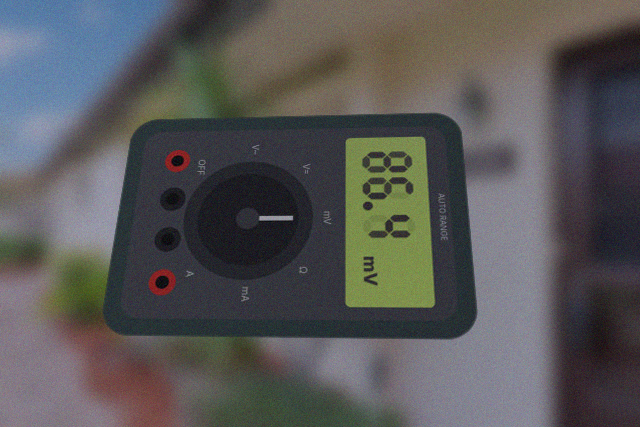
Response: 86.4mV
